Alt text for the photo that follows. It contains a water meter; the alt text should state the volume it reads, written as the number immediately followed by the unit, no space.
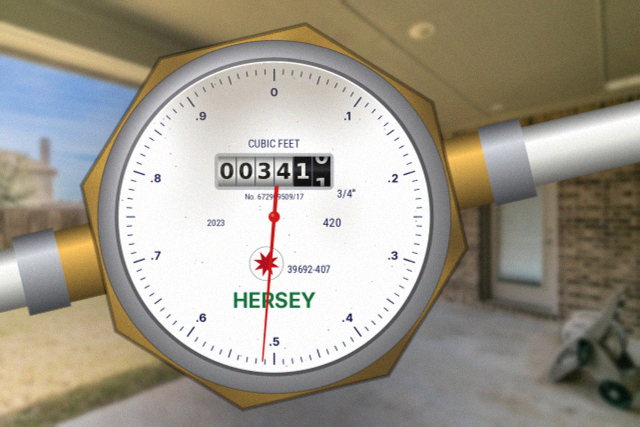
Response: 3410.51ft³
